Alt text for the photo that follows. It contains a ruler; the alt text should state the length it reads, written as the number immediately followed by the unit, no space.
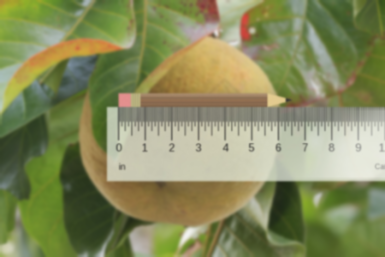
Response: 6.5in
